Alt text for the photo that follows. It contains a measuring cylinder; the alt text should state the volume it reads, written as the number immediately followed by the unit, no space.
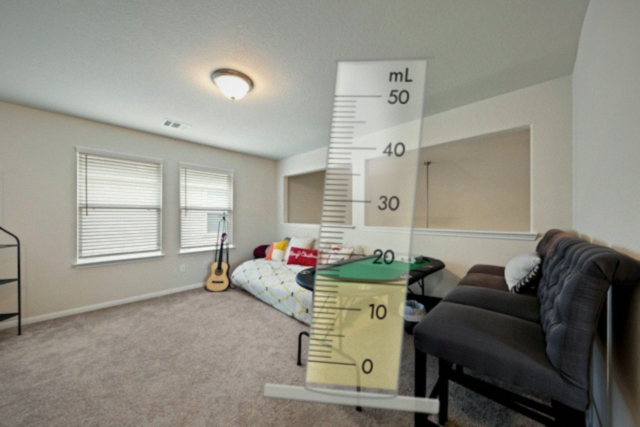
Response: 15mL
